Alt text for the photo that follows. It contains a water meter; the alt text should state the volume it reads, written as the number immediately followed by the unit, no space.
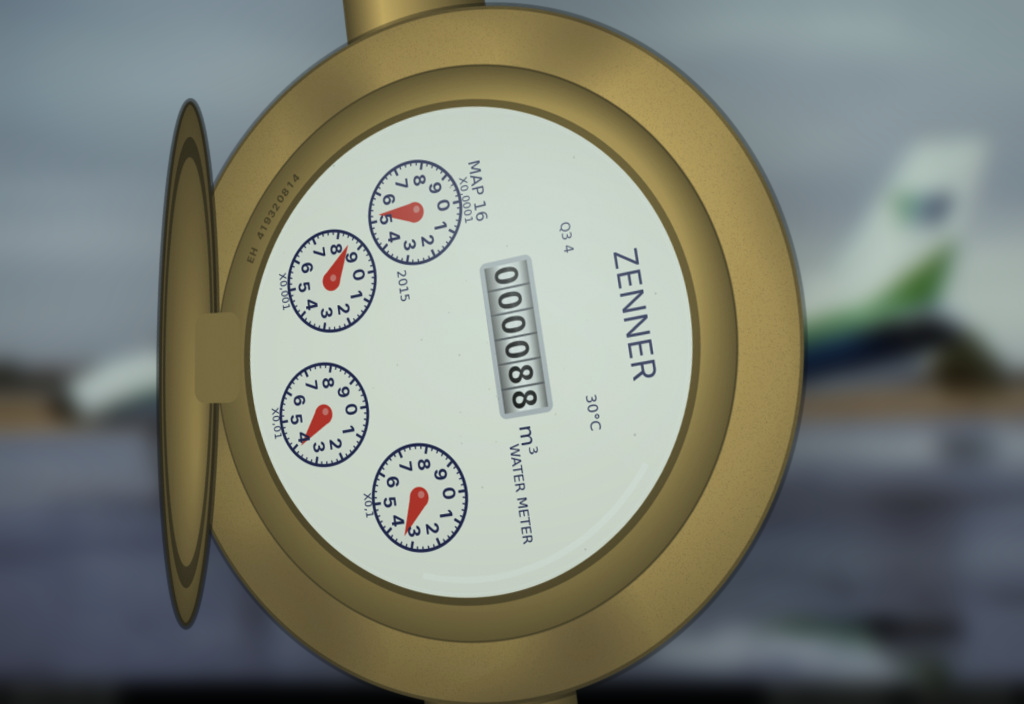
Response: 88.3385m³
